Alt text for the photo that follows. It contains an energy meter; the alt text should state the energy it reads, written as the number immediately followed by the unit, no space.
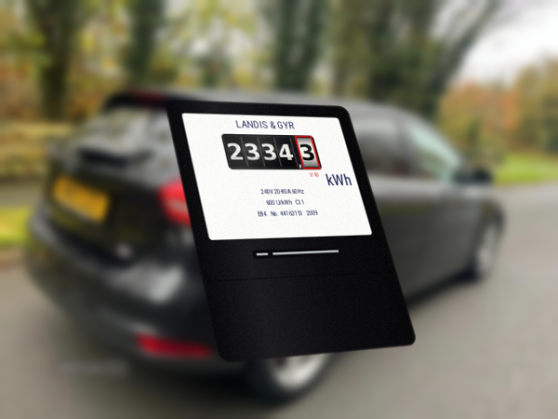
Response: 2334.3kWh
